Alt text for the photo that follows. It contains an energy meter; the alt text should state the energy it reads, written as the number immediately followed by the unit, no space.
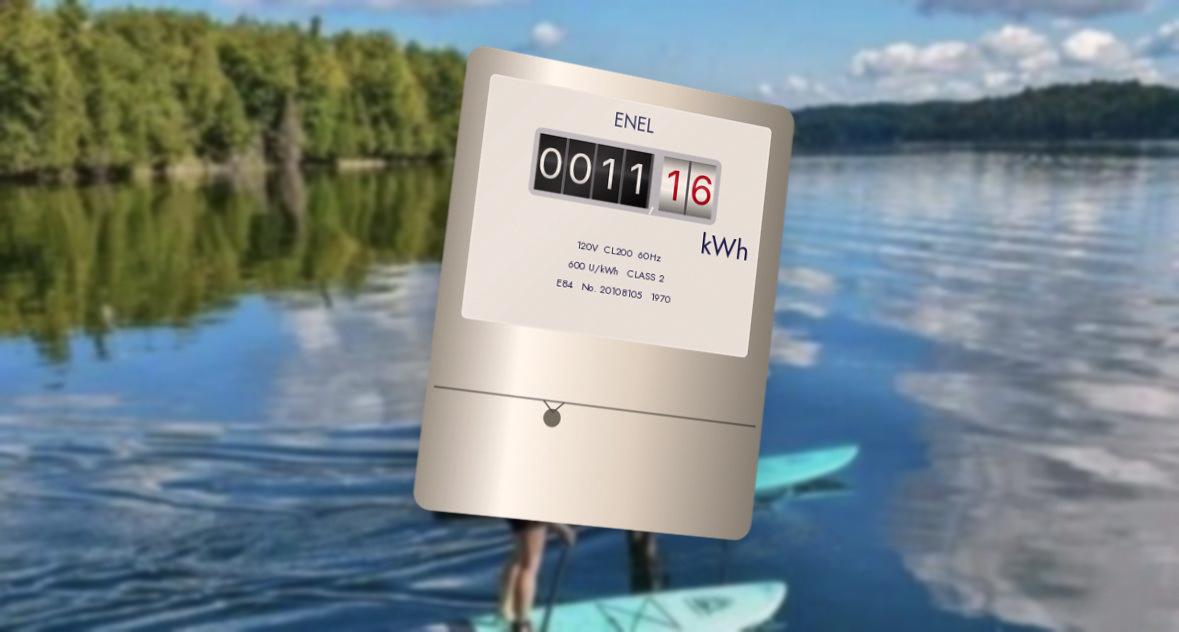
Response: 11.16kWh
